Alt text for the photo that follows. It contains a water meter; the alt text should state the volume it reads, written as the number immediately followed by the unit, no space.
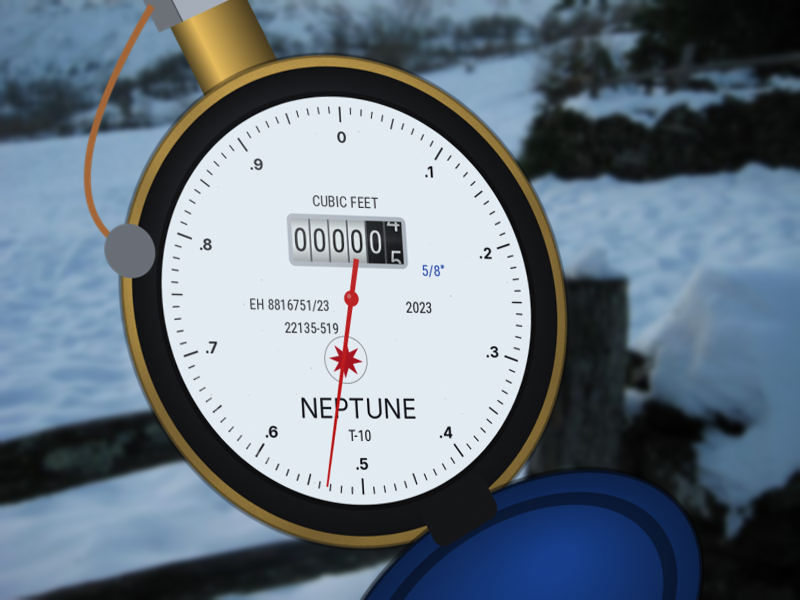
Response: 4.53ft³
